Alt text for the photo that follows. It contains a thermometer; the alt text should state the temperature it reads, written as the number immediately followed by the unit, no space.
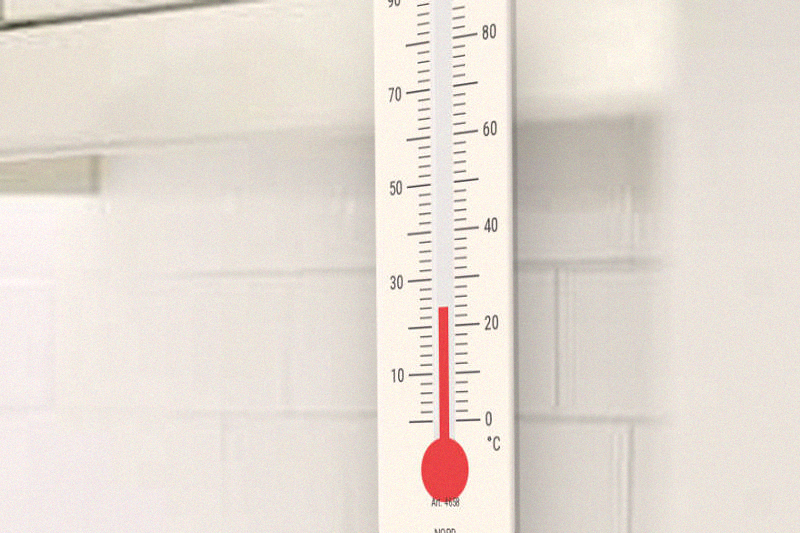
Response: 24°C
